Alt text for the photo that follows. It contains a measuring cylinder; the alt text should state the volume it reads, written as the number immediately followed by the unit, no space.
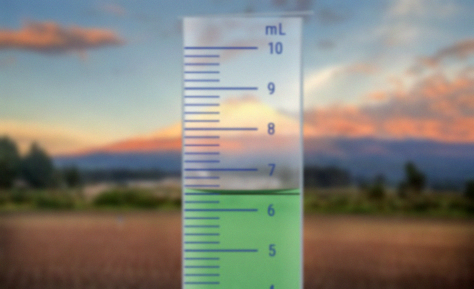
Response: 6.4mL
